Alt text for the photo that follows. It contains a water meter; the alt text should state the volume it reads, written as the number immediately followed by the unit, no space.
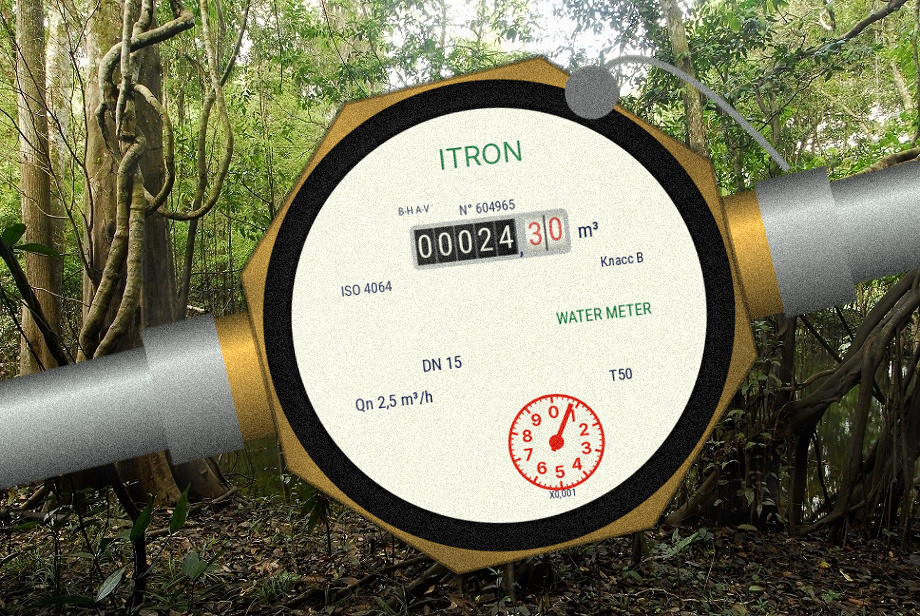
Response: 24.300m³
